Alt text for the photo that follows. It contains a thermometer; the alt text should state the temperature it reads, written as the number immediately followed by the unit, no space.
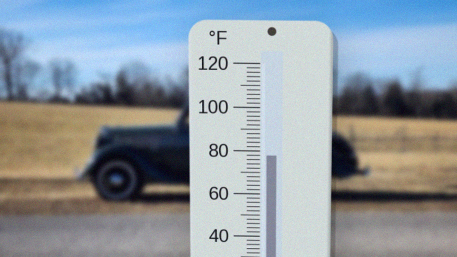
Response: 78°F
